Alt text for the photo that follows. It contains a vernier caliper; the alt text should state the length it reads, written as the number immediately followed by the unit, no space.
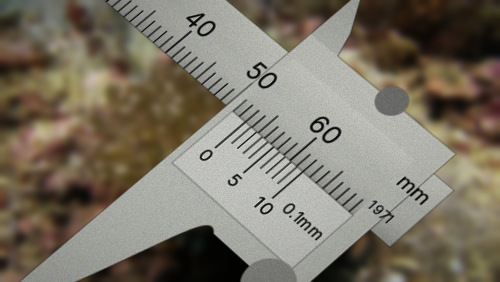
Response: 53.0mm
